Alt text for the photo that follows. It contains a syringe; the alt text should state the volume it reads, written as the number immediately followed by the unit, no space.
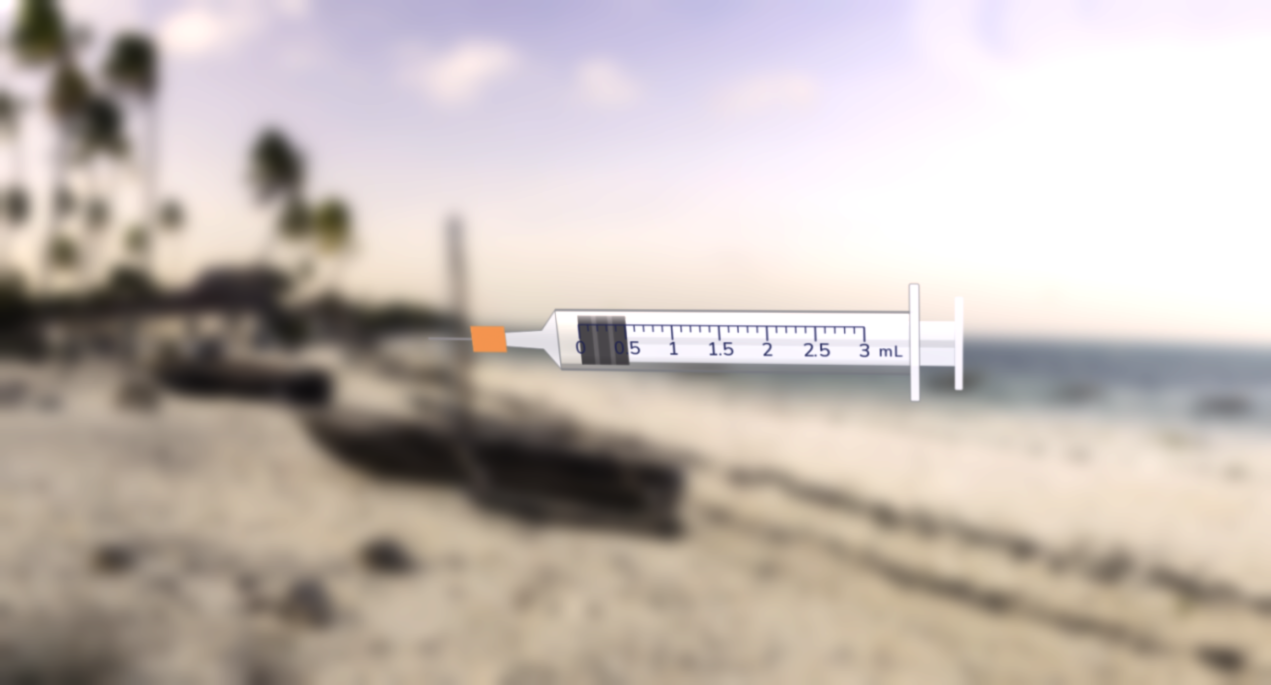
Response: 0mL
